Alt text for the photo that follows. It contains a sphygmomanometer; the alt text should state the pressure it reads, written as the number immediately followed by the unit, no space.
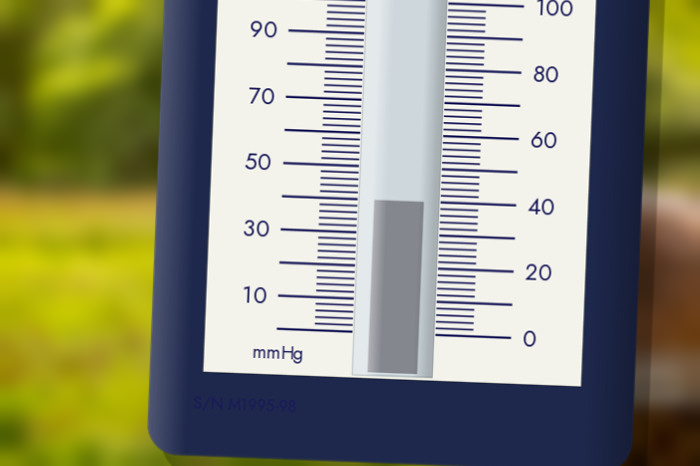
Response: 40mmHg
